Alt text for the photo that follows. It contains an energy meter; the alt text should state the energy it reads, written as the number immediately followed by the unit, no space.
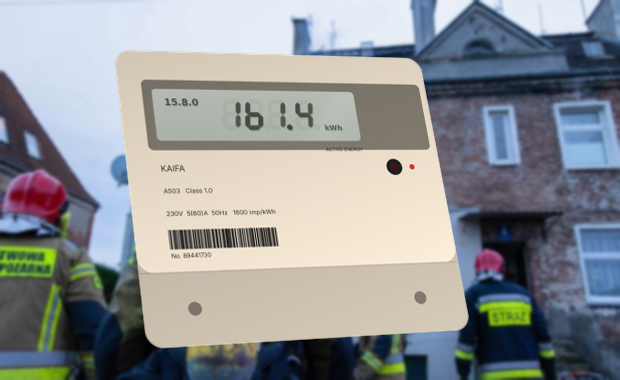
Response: 161.4kWh
